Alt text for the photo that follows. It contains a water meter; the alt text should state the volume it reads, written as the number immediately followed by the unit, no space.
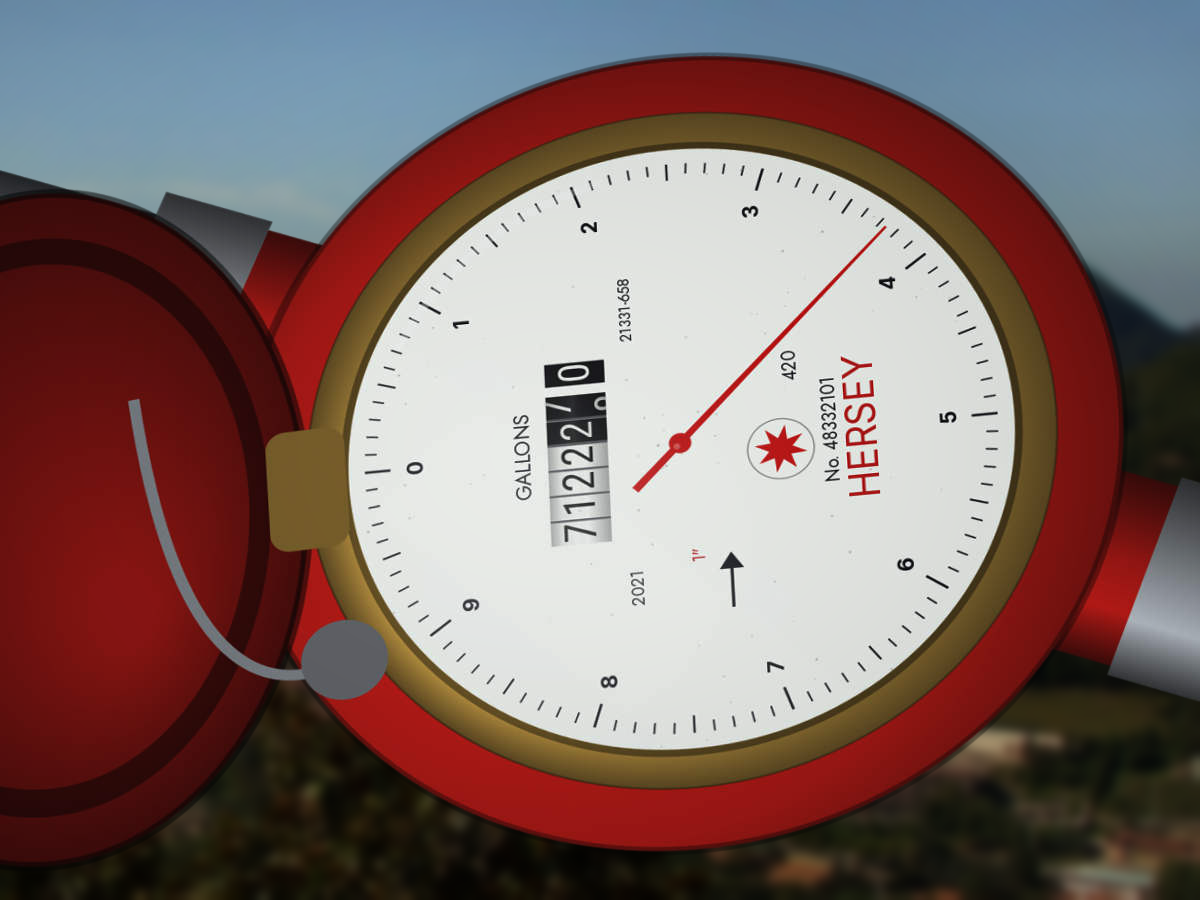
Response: 7122273.7gal
